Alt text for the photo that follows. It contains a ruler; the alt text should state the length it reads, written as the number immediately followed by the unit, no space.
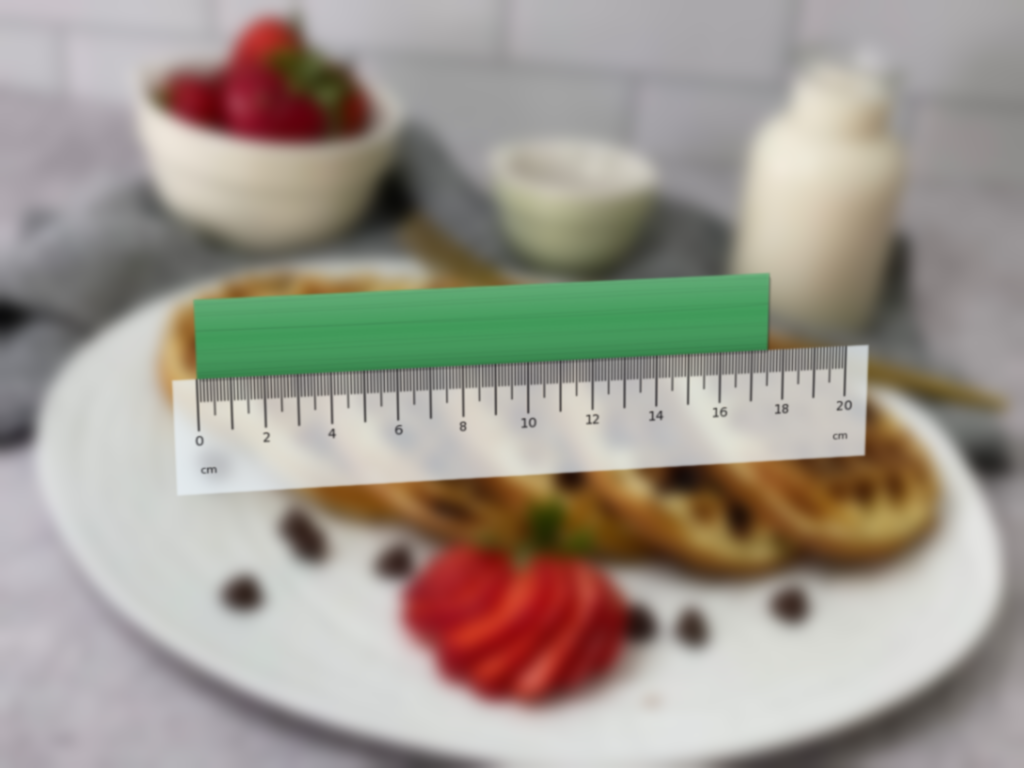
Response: 17.5cm
